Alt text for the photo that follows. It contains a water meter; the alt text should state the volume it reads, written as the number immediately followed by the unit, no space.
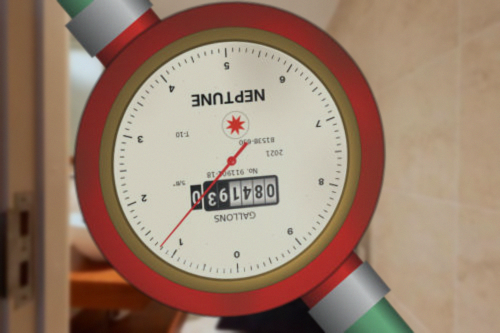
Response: 841931.2gal
